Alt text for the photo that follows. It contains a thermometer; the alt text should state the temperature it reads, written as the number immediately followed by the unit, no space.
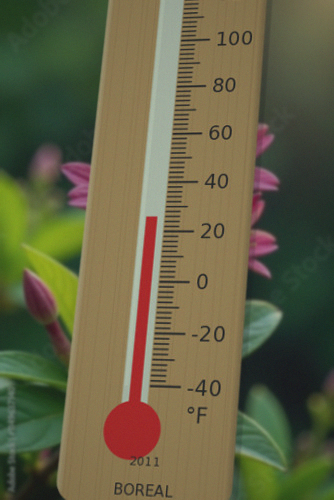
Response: 26°F
